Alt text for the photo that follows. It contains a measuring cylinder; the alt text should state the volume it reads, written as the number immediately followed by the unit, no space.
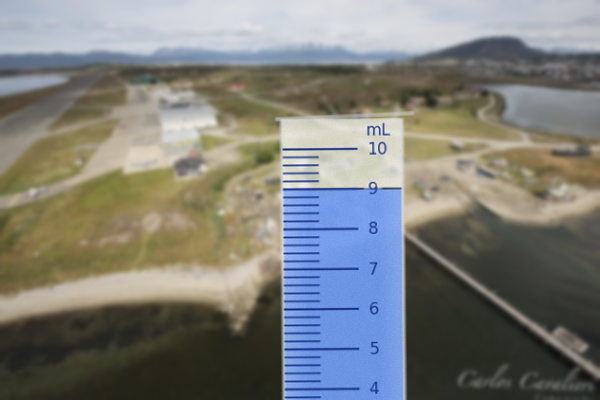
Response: 9mL
